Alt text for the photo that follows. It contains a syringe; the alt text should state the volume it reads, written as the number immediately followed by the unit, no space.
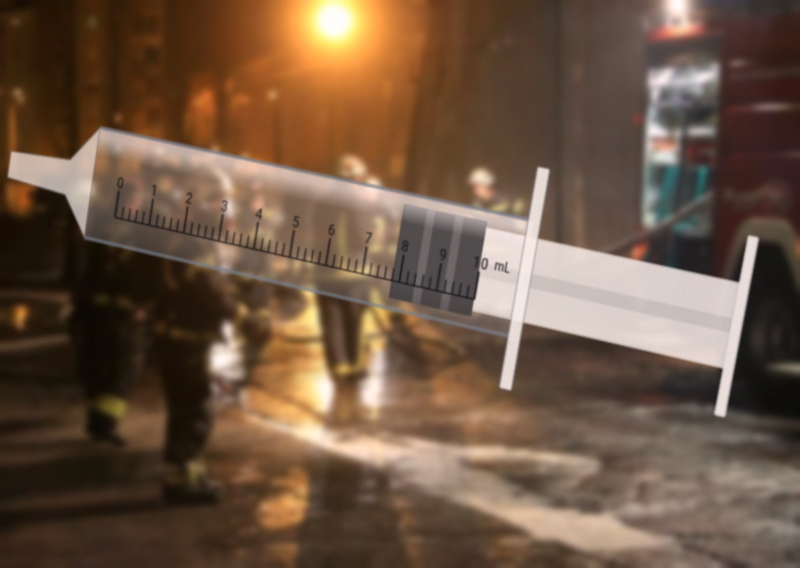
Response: 7.8mL
